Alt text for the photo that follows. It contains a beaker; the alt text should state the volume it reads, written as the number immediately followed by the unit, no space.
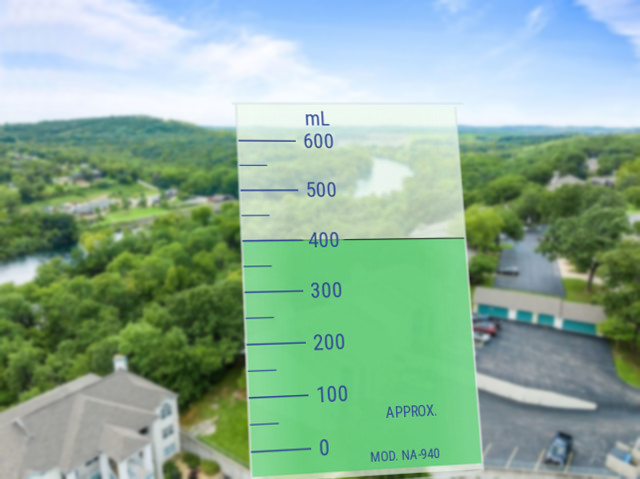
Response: 400mL
